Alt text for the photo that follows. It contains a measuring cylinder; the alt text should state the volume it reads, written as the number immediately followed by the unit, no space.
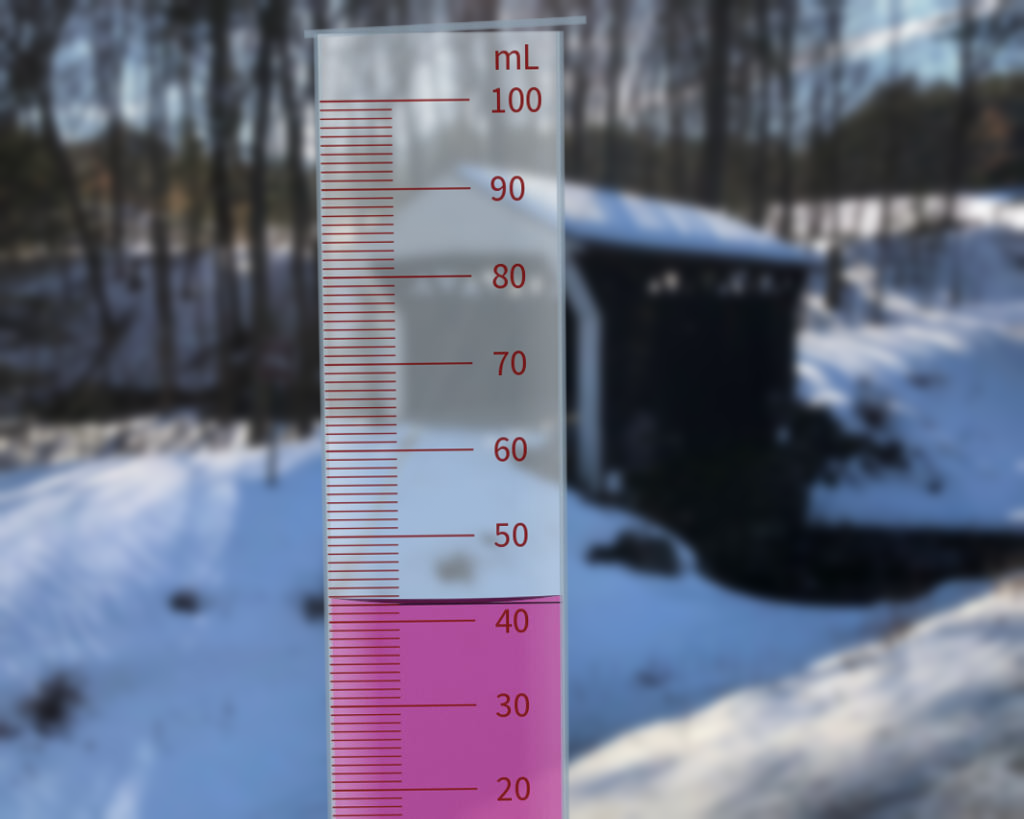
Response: 42mL
